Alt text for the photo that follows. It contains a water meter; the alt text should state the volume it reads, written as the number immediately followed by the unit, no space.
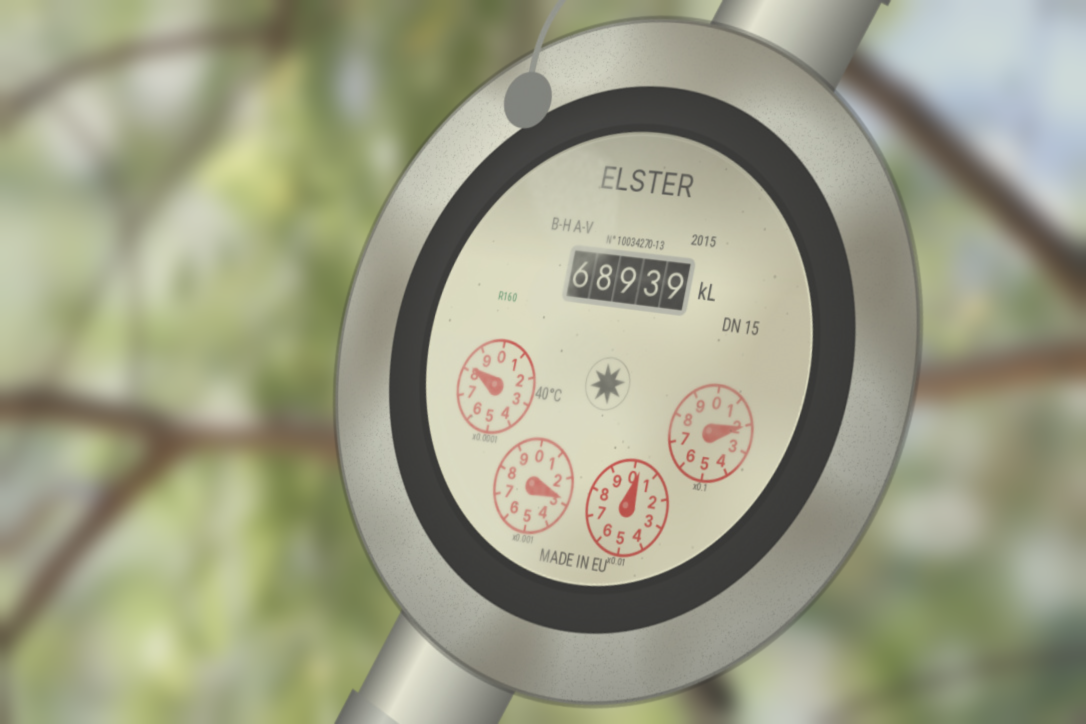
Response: 68939.2028kL
